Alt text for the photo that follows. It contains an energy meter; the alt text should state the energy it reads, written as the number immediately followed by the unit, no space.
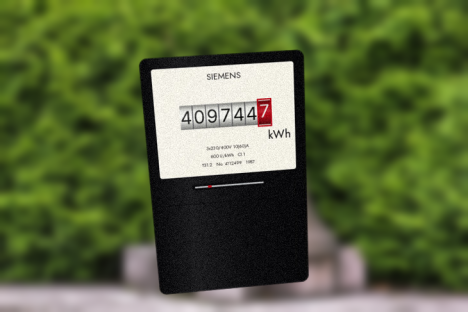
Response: 409744.7kWh
